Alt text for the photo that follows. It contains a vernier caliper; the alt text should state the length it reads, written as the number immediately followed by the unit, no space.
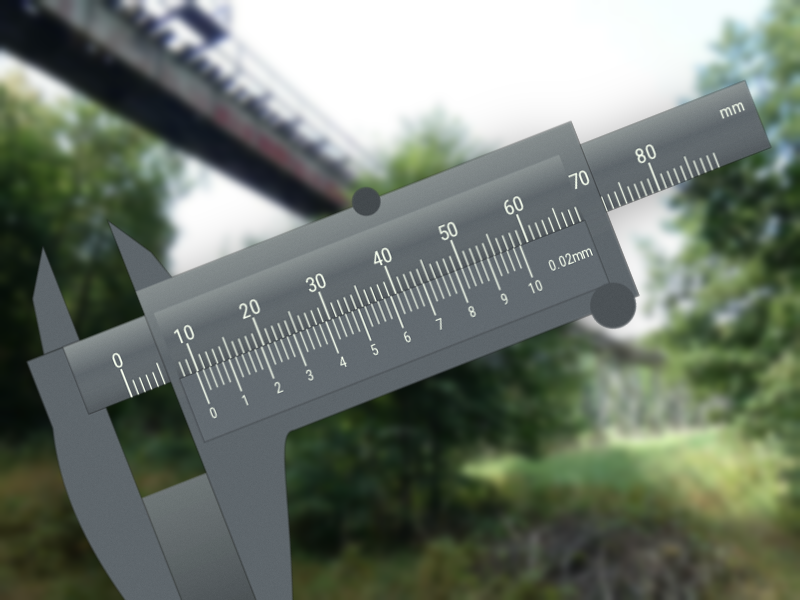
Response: 9.8mm
